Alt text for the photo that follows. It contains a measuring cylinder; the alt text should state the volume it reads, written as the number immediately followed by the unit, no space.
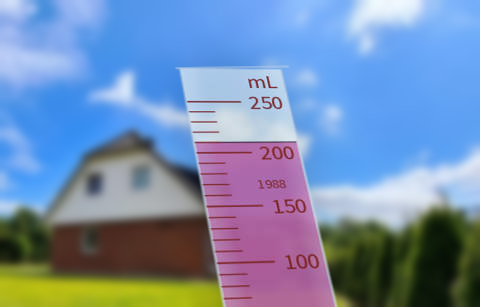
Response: 210mL
